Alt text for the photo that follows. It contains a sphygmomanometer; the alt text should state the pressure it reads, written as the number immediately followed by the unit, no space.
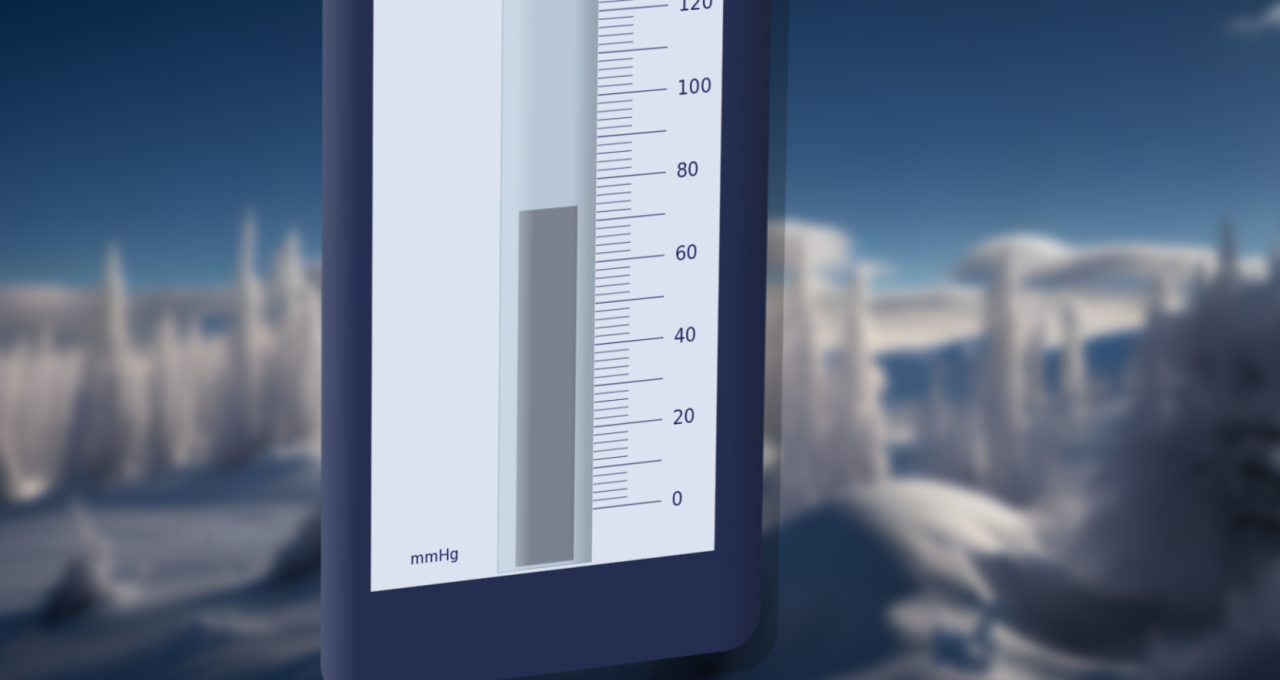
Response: 74mmHg
